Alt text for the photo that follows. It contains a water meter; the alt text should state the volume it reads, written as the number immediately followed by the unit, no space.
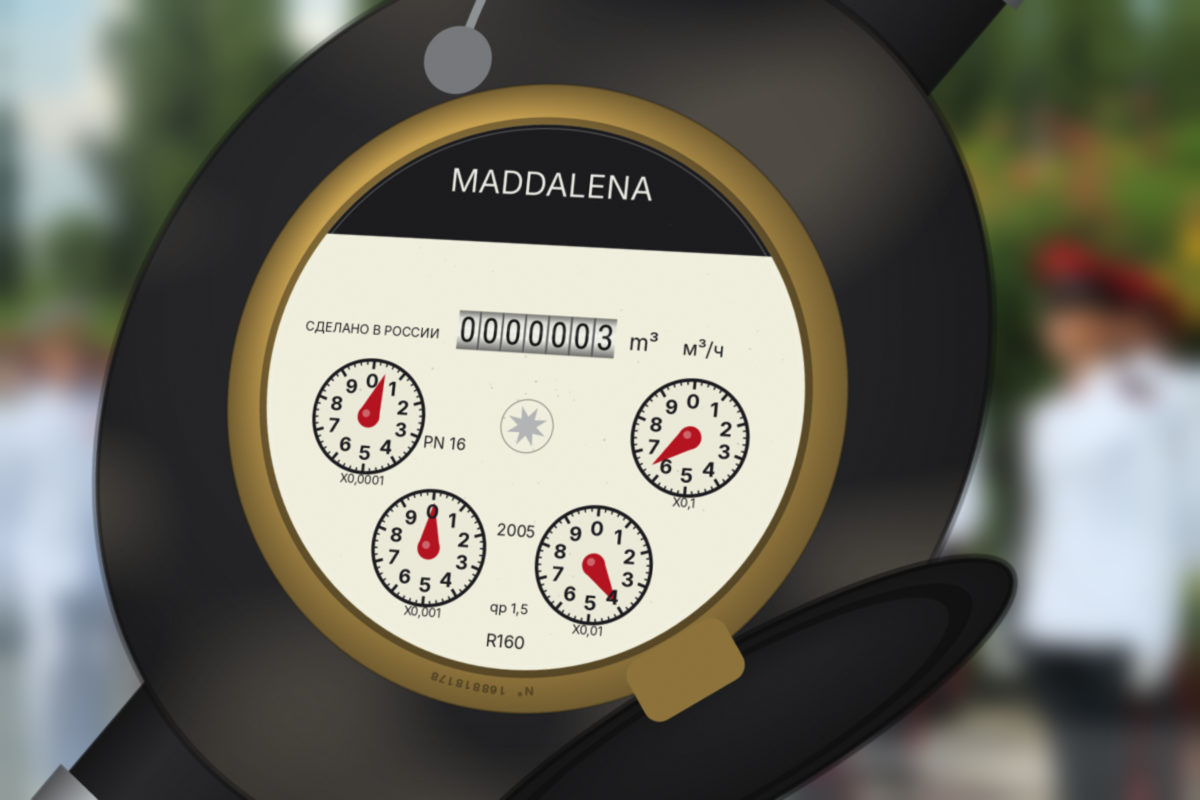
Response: 3.6400m³
